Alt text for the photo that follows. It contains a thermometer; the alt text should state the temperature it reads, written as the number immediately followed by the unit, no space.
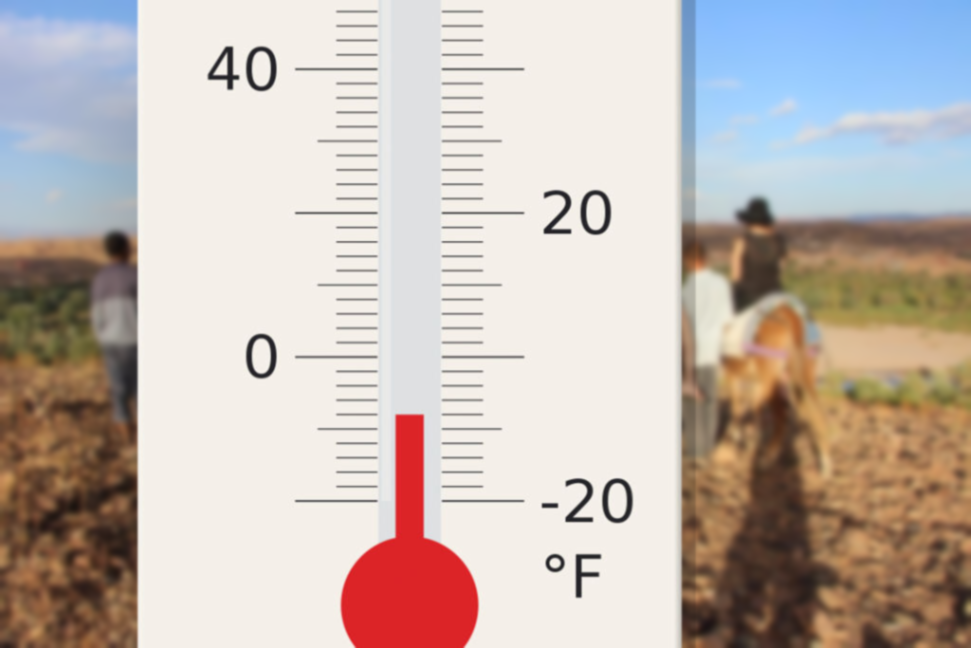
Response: -8°F
